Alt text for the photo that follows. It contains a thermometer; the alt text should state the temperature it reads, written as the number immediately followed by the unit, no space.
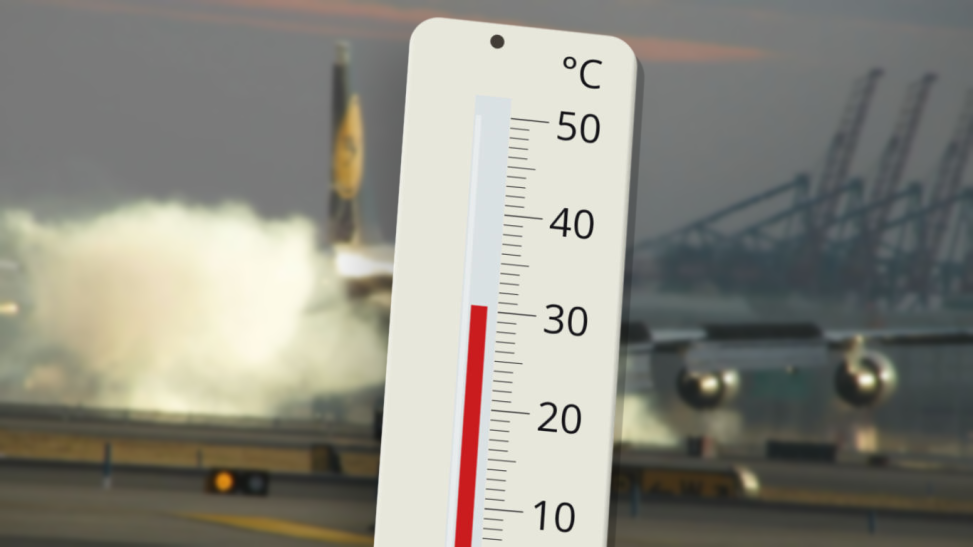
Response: 30.5°C
